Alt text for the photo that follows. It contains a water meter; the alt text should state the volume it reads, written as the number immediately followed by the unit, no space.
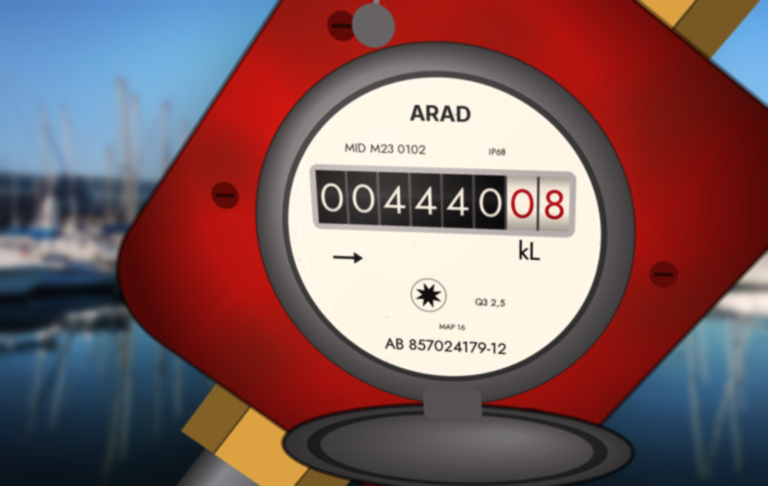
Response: 4440.08kL
